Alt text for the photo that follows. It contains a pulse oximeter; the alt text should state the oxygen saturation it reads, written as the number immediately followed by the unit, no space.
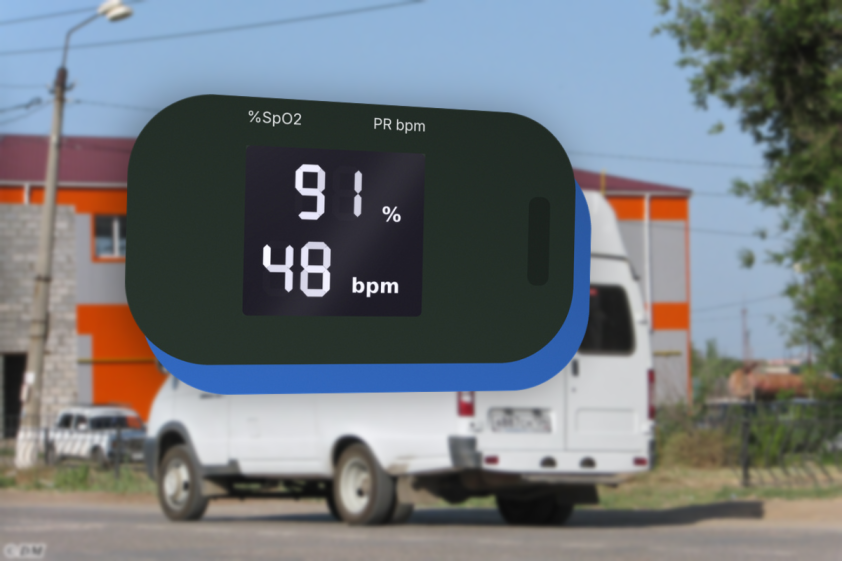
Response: 91%
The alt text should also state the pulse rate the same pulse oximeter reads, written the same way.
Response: 48bpm
